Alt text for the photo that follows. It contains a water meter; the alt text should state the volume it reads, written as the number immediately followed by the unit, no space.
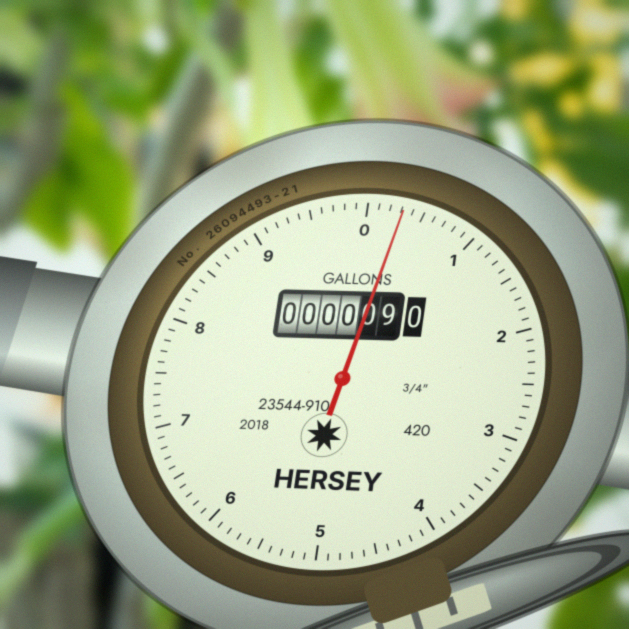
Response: 90.3gal
